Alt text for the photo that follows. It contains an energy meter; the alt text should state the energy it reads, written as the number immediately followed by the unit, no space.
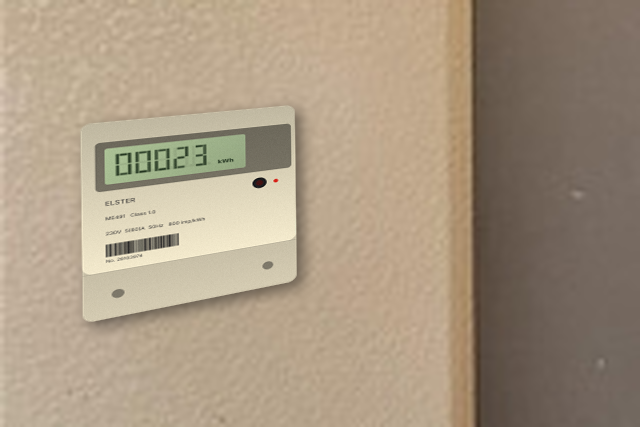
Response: 23kWh
